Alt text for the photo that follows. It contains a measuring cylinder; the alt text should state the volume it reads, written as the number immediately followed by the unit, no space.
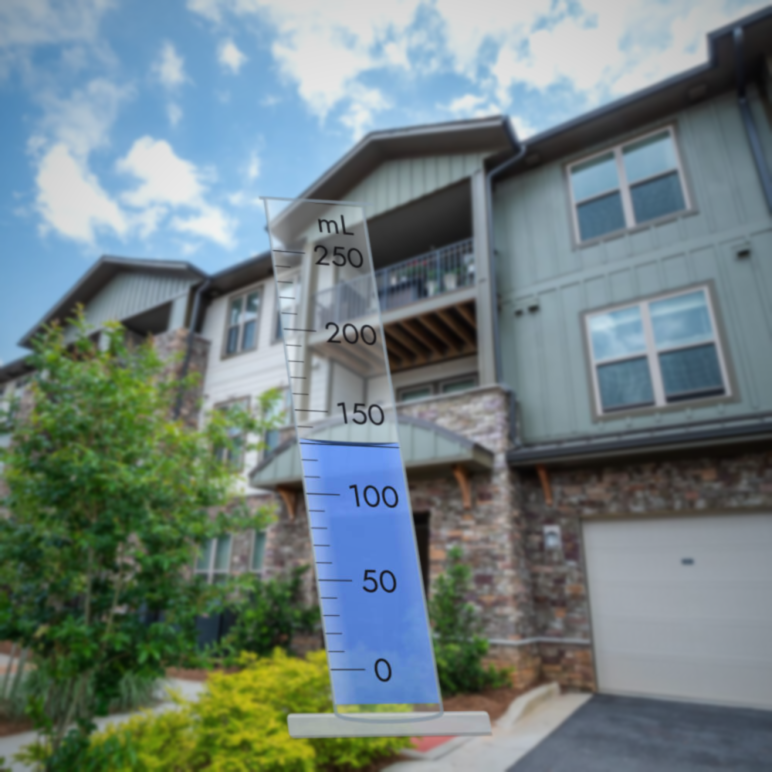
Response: 130mL
